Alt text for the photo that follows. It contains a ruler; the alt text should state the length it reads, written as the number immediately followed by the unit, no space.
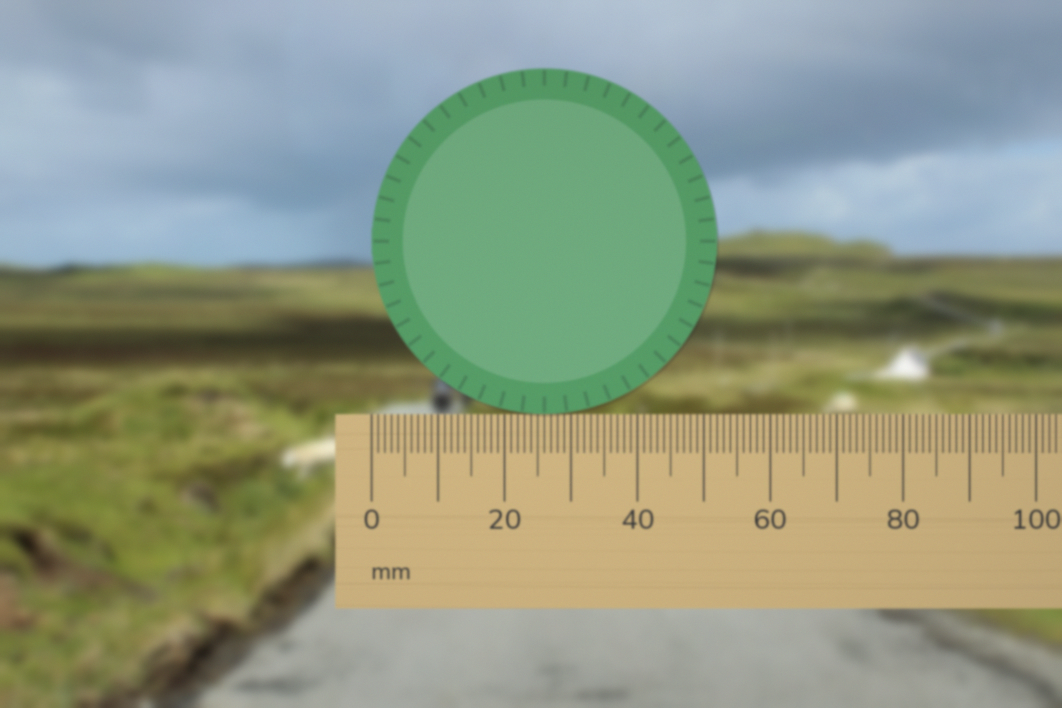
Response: 52mm
